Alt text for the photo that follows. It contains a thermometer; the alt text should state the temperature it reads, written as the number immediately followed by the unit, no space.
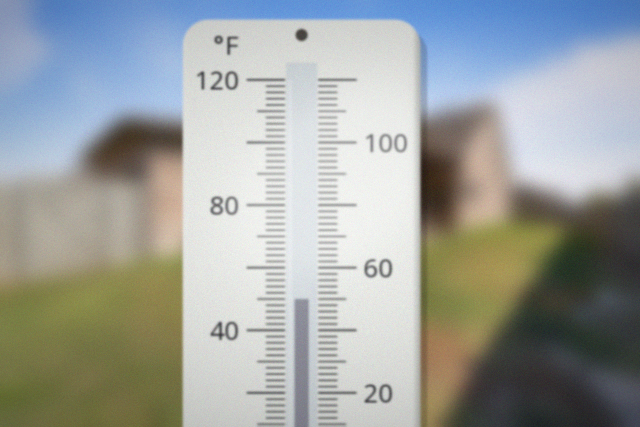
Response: 50°F
